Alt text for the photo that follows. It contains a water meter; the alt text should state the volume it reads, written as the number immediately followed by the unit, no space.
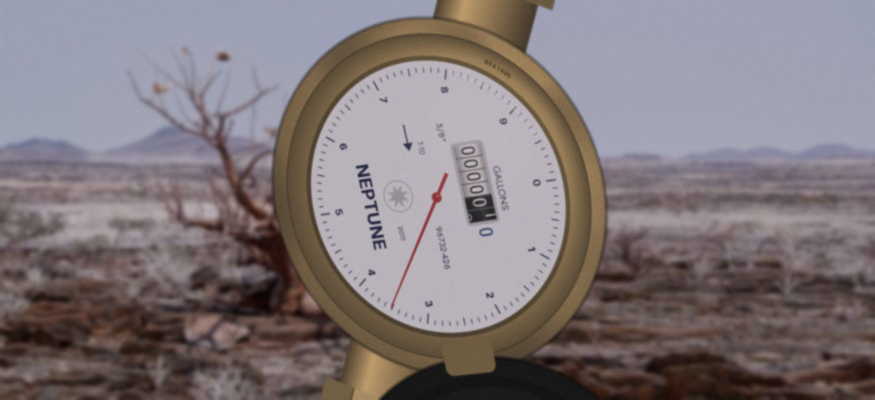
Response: 13.5gal
